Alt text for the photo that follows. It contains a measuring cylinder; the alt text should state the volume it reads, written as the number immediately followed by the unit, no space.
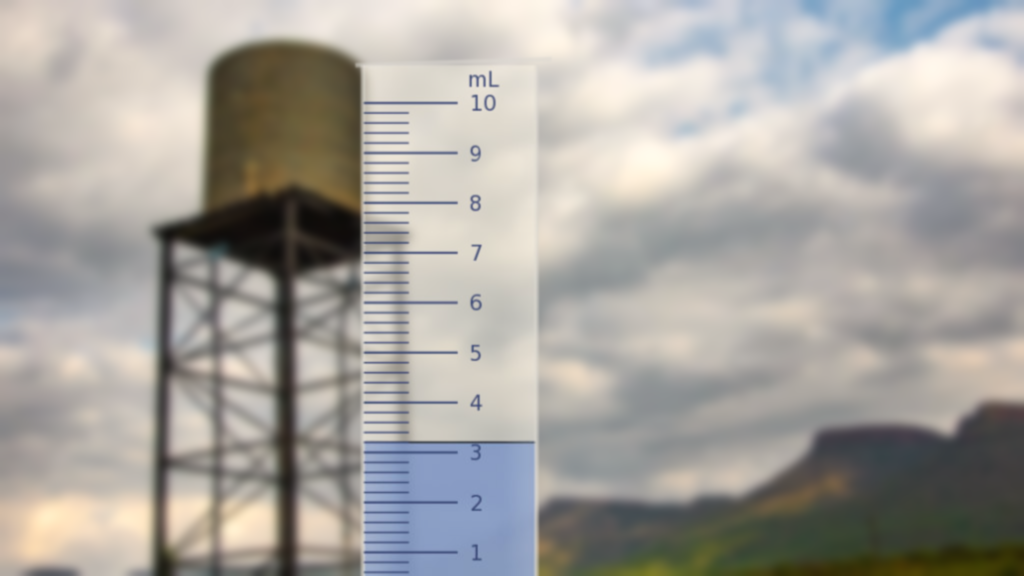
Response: 3.2mL
